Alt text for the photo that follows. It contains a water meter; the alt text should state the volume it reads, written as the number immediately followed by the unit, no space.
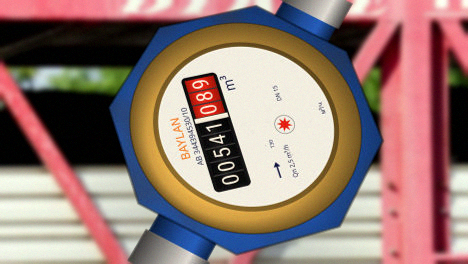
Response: 541.089m³
